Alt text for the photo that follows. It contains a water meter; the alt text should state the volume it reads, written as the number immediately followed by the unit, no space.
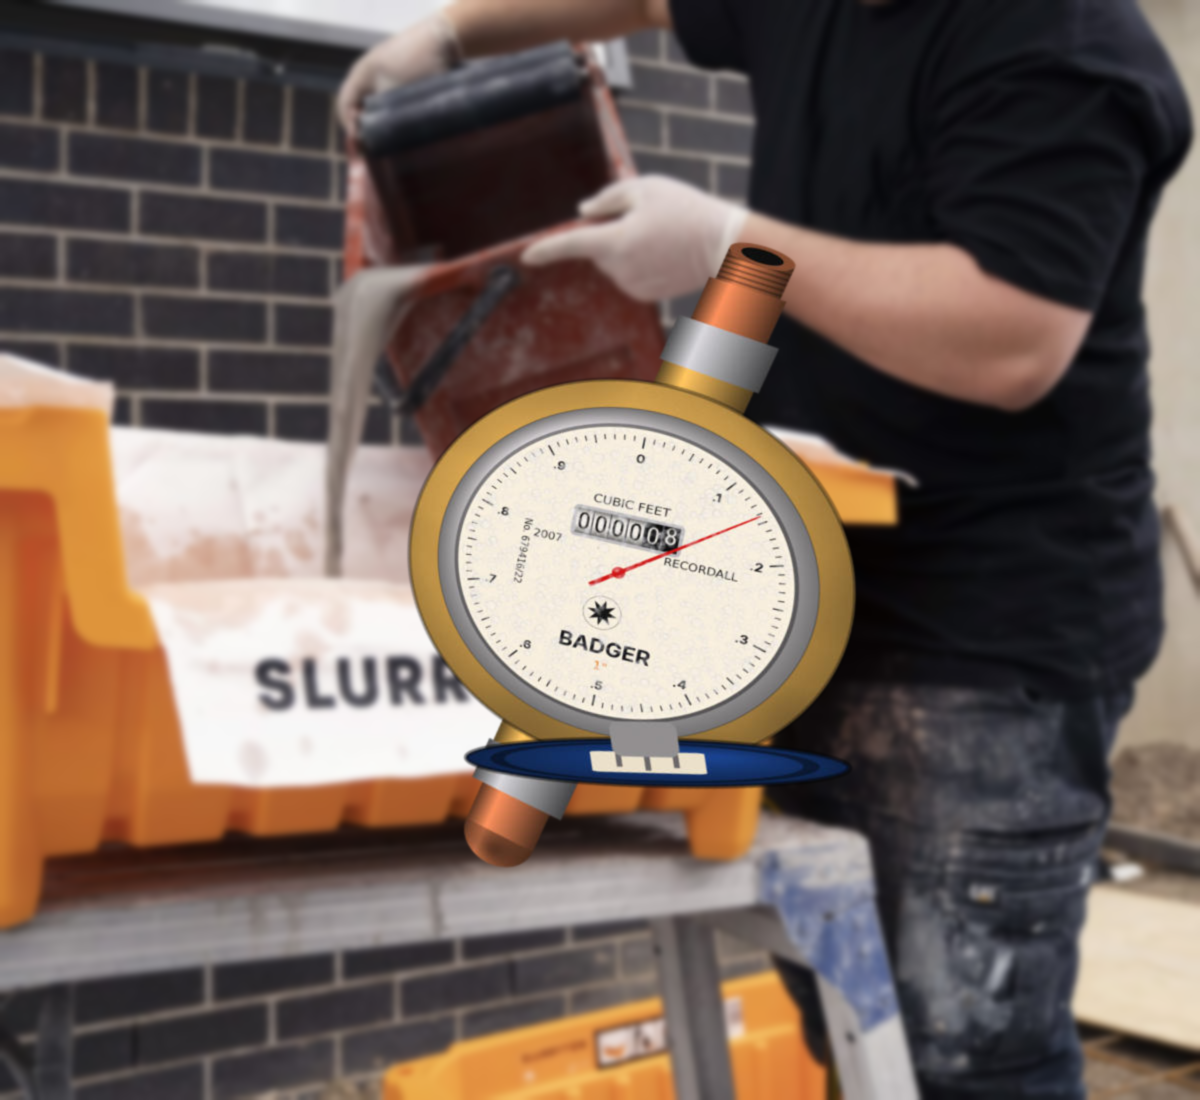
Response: 8.14ft³
